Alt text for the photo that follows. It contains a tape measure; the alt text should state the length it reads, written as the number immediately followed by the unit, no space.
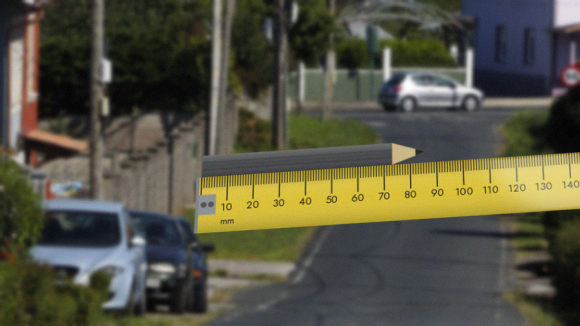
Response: 85mm
